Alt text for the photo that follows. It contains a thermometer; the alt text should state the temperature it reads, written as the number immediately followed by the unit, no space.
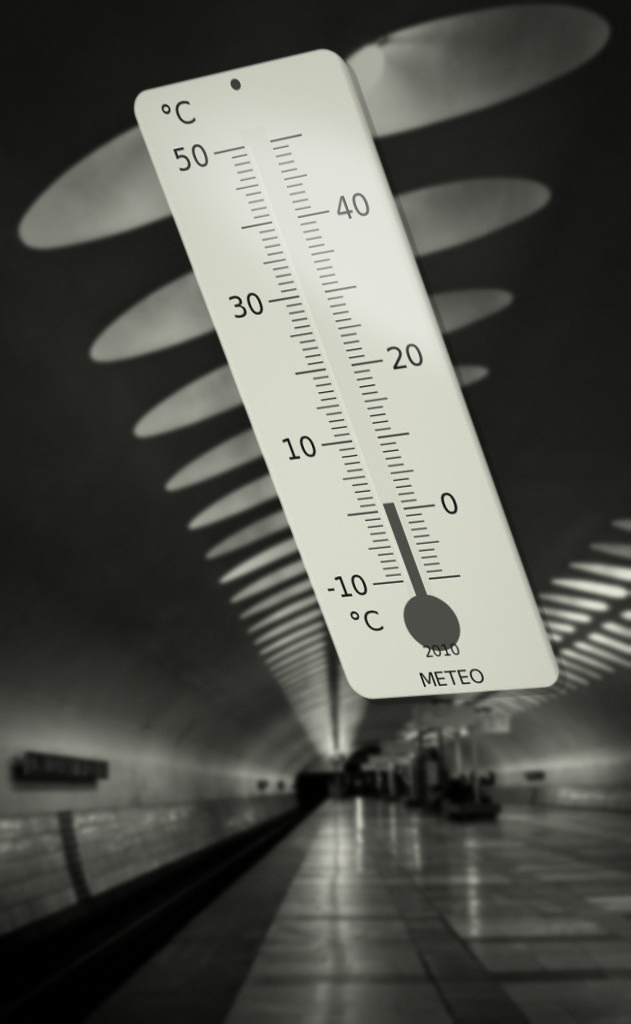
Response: 1°C
